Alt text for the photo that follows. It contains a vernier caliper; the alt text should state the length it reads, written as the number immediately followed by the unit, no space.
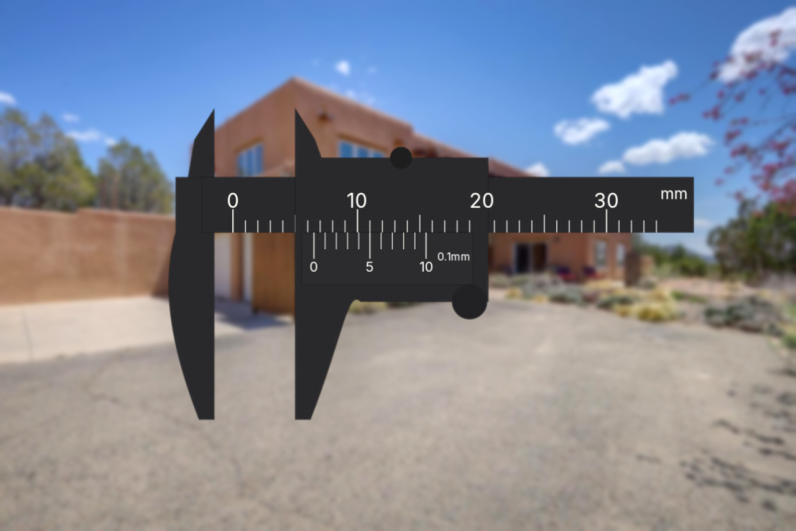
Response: 6.5mm
